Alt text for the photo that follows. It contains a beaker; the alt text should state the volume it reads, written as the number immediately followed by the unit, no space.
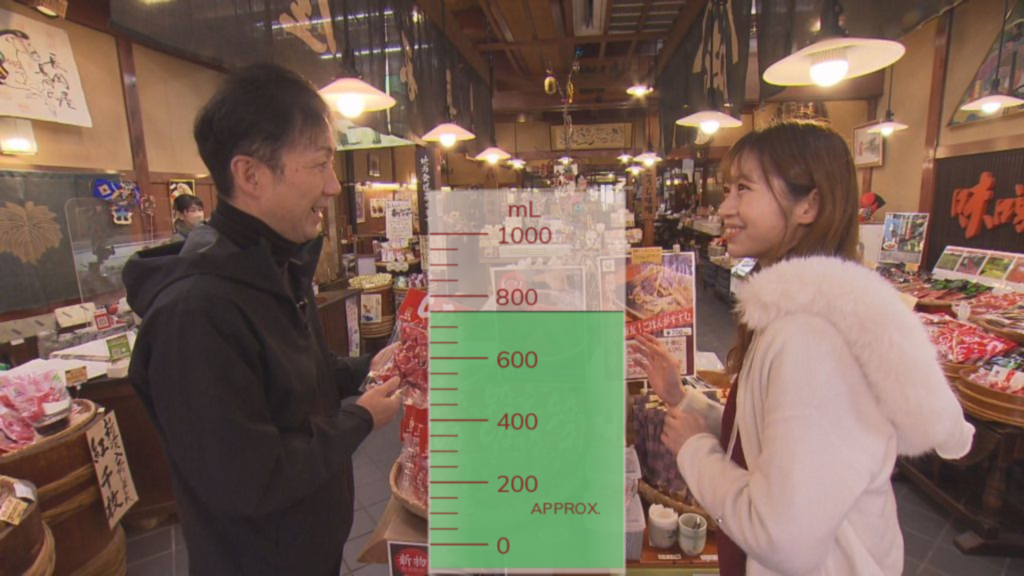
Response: 750mL
